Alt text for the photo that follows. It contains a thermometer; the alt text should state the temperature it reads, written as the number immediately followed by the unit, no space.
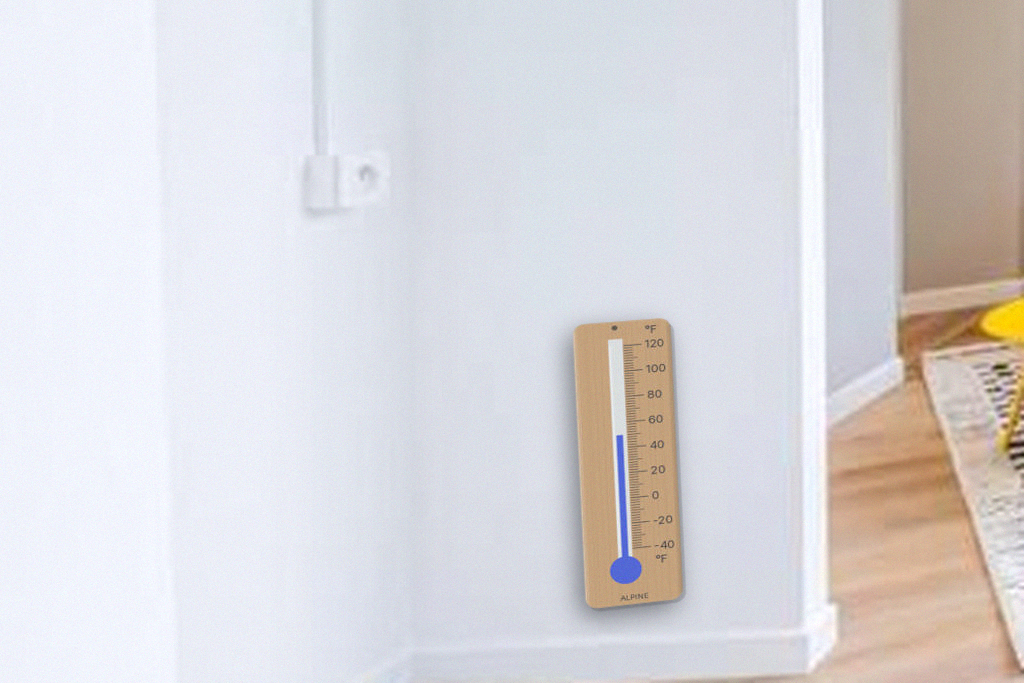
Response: 50°F
